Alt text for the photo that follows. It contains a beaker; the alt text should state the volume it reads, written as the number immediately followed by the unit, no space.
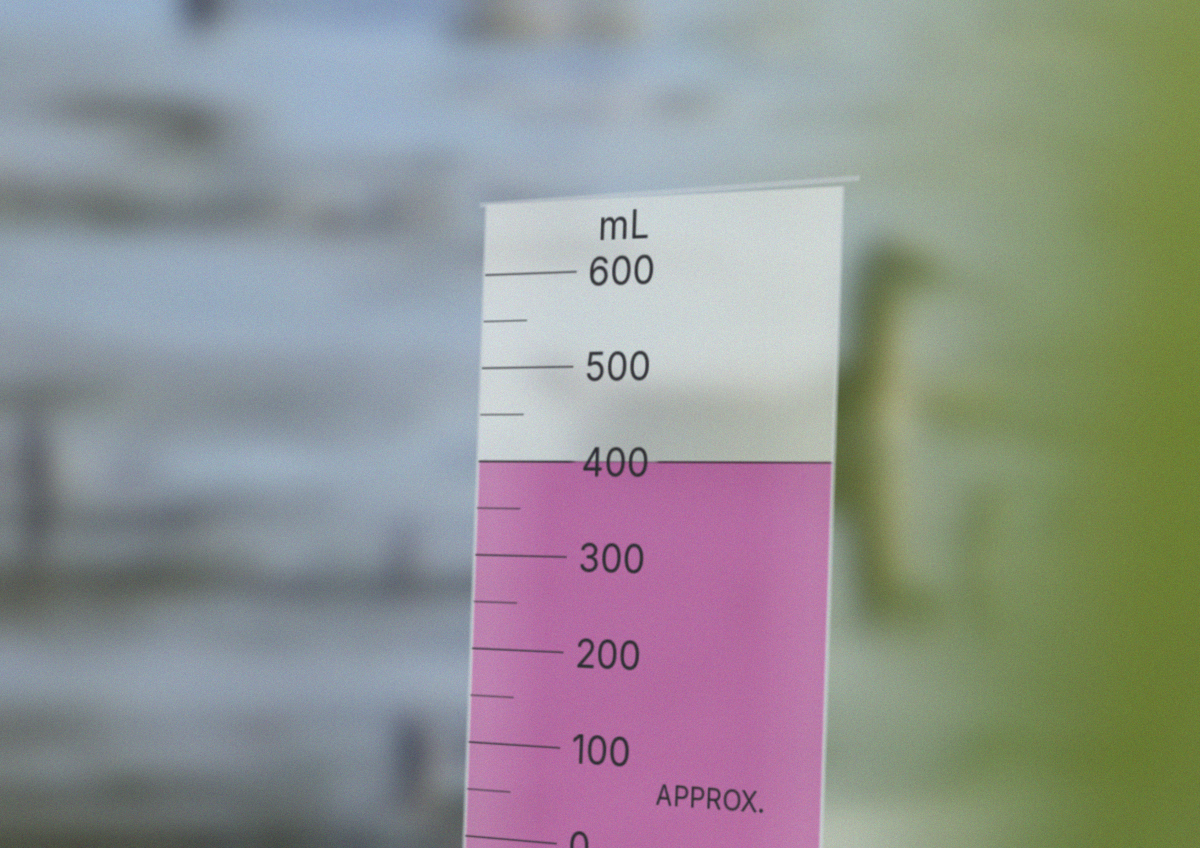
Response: 400mL
